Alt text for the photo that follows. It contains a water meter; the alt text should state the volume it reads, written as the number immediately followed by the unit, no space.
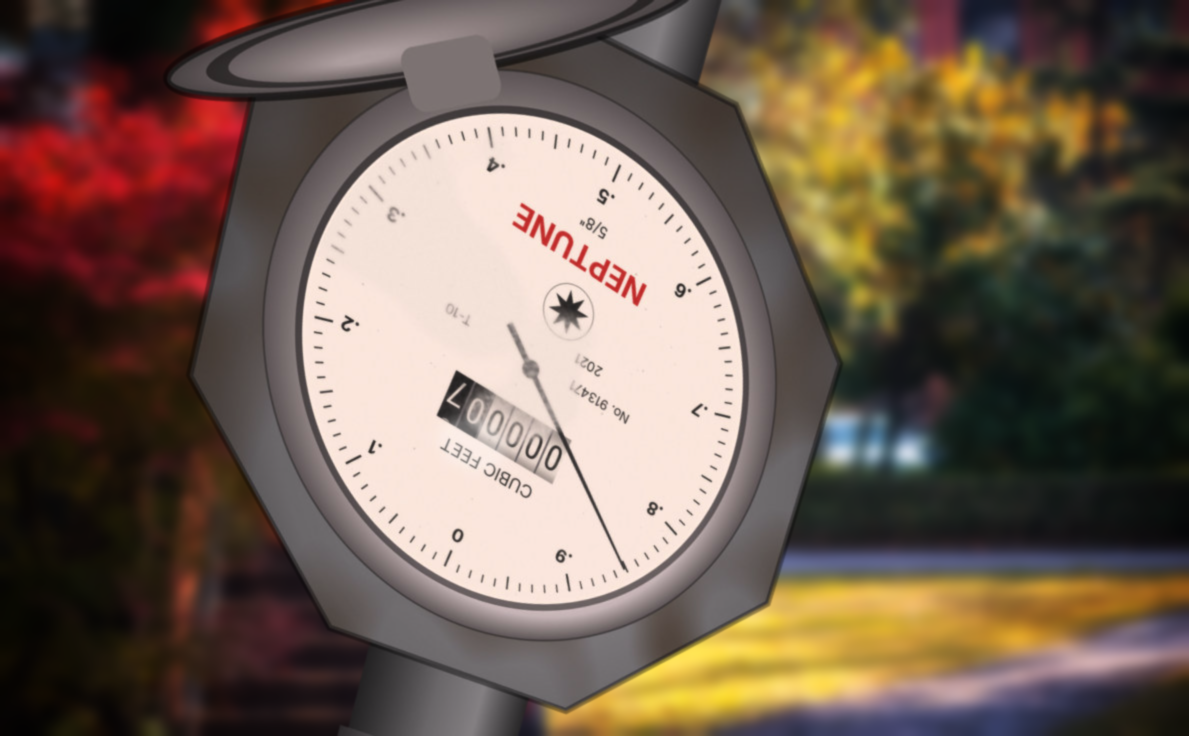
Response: 6.85ft³
